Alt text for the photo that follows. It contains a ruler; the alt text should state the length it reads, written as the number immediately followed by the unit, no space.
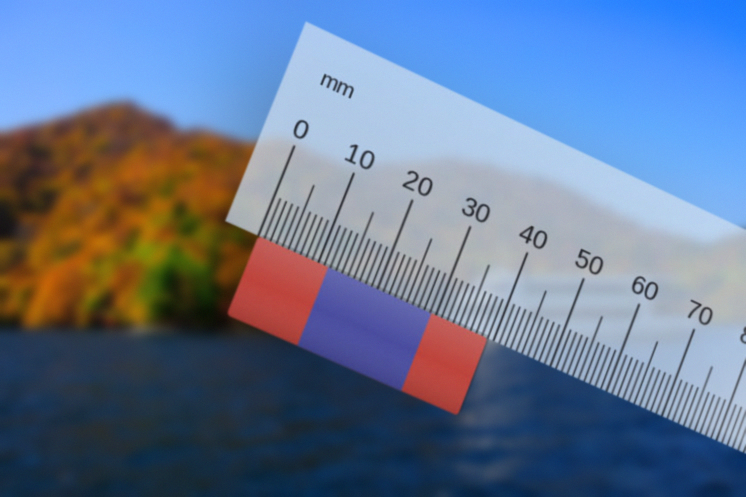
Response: 39mm
